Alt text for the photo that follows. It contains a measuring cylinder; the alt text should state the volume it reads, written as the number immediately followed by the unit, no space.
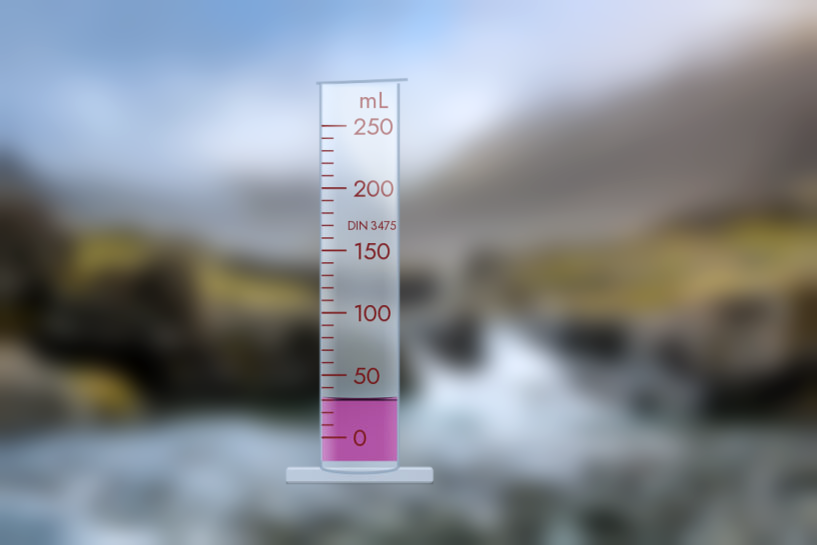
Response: 30mL
